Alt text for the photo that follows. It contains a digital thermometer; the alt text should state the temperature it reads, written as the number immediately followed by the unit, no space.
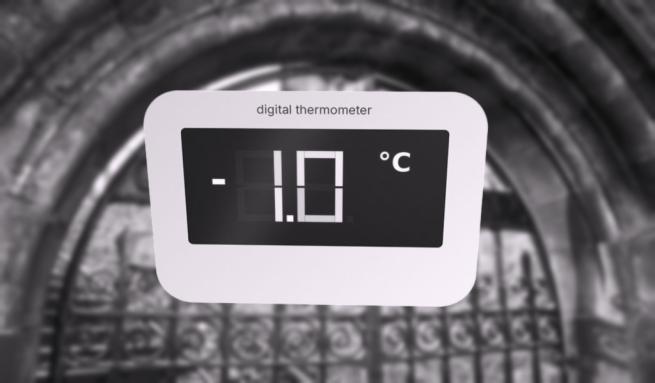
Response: -1.0°C
